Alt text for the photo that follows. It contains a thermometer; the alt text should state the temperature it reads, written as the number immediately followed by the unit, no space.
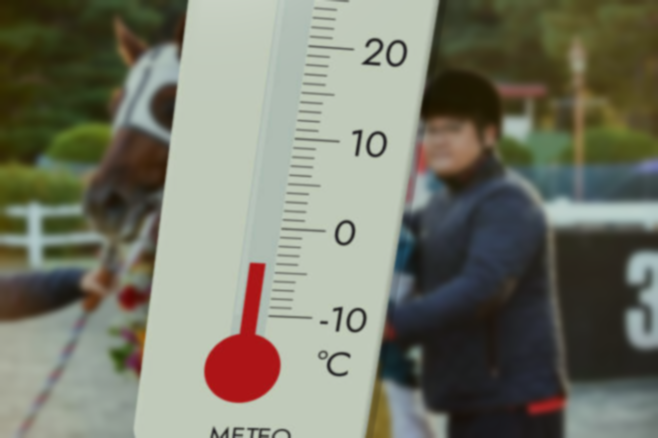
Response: -4°C
